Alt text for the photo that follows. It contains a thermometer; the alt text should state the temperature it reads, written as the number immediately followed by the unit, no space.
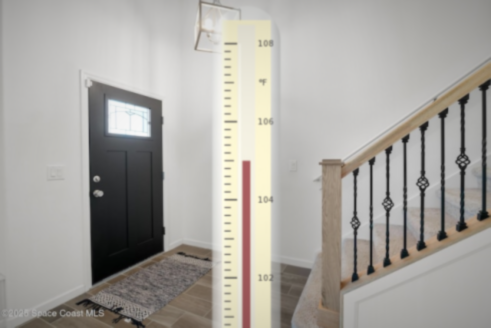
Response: 105°F
